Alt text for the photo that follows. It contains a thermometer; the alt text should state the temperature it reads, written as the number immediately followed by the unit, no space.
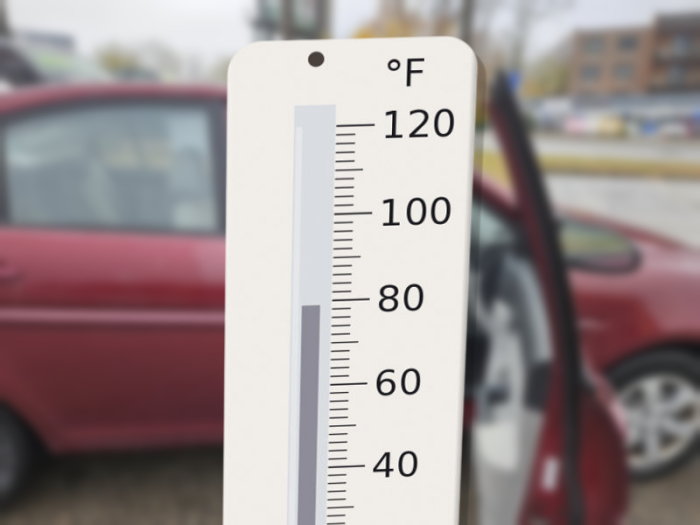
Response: 79°F
